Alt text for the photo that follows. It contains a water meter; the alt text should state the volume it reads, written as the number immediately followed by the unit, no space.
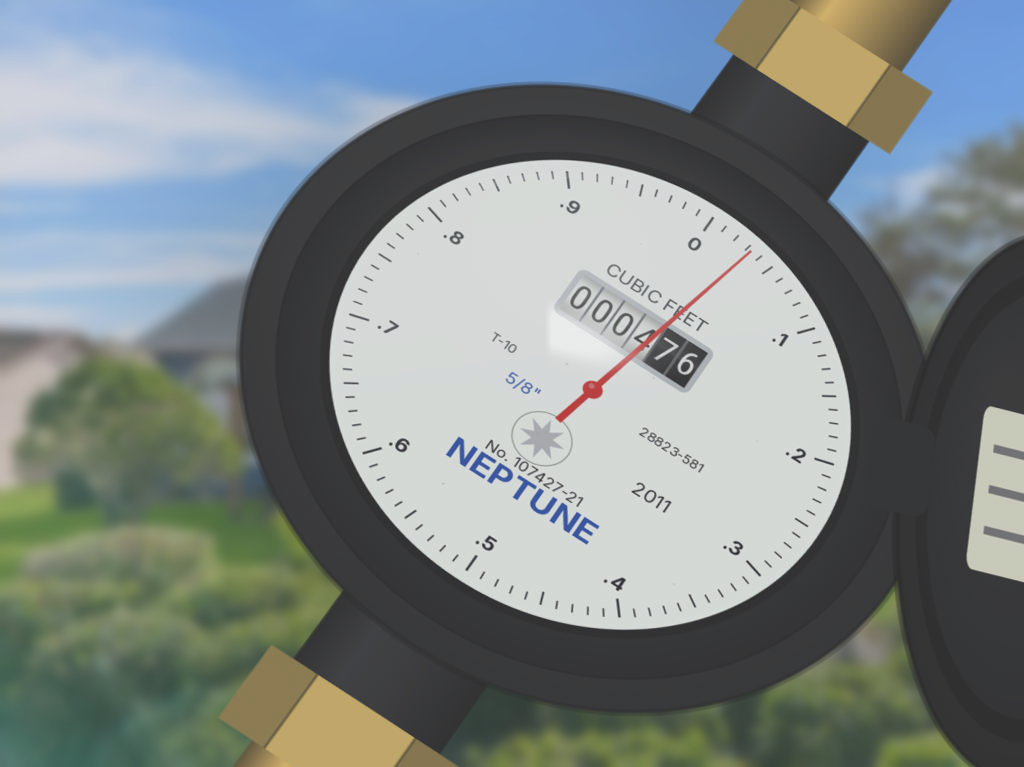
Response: 476.03ft³
